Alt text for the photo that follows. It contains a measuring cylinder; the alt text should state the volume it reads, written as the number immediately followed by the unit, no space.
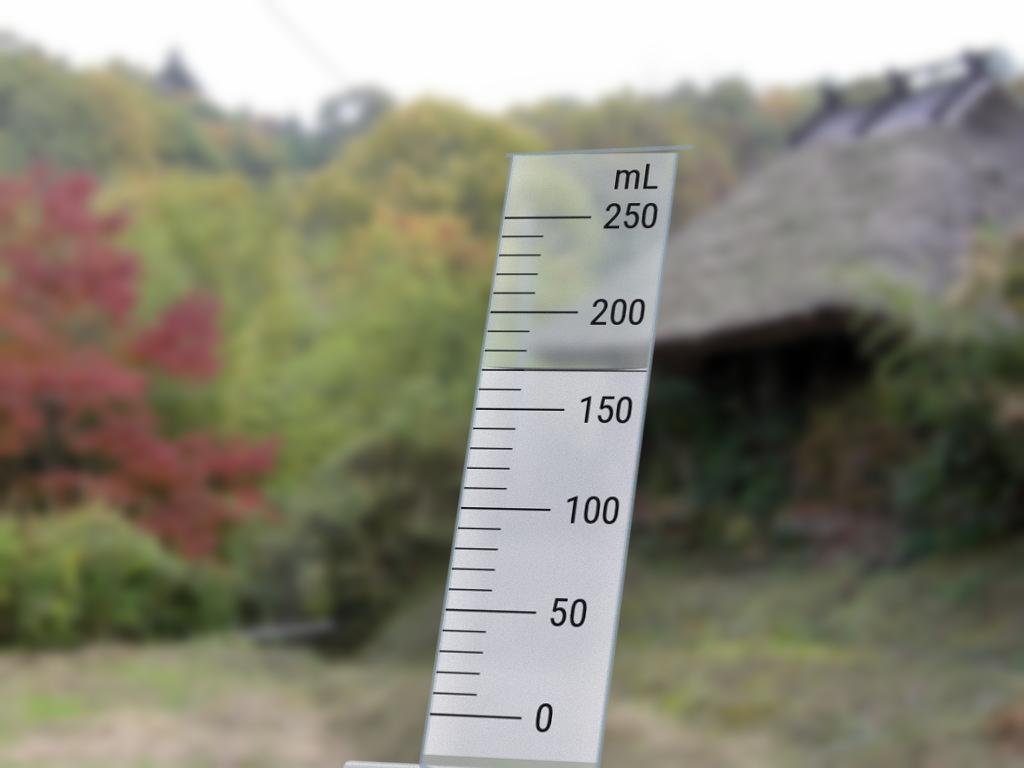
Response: 170mL
